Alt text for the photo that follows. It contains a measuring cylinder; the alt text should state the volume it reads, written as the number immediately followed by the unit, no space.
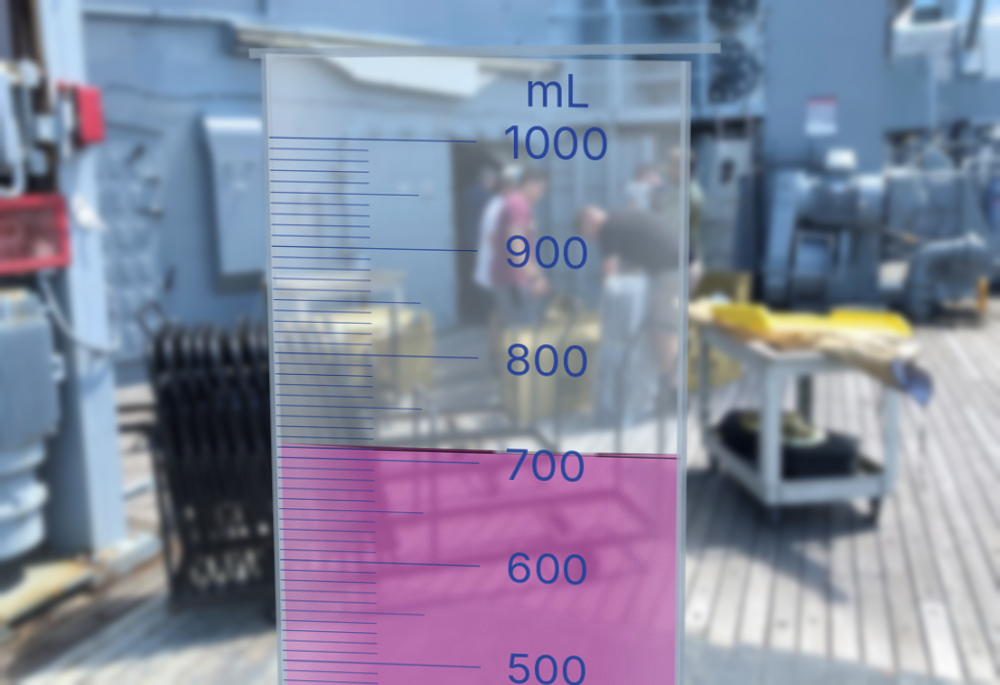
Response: 710mL
